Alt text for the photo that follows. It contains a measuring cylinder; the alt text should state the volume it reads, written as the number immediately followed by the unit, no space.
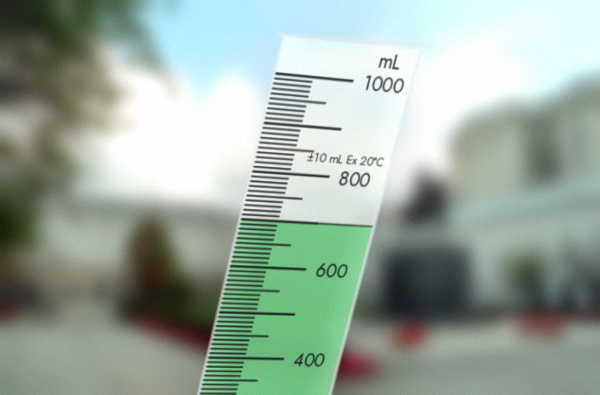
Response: 700mL
